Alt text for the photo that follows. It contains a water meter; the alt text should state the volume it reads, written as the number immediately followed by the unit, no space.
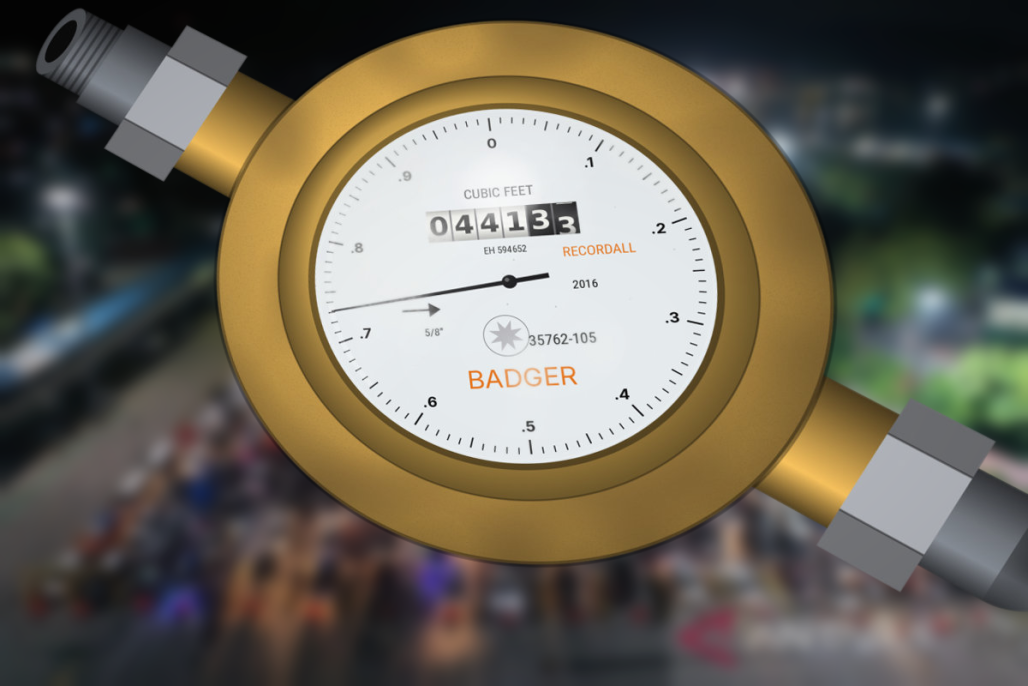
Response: 44132.73ft³
